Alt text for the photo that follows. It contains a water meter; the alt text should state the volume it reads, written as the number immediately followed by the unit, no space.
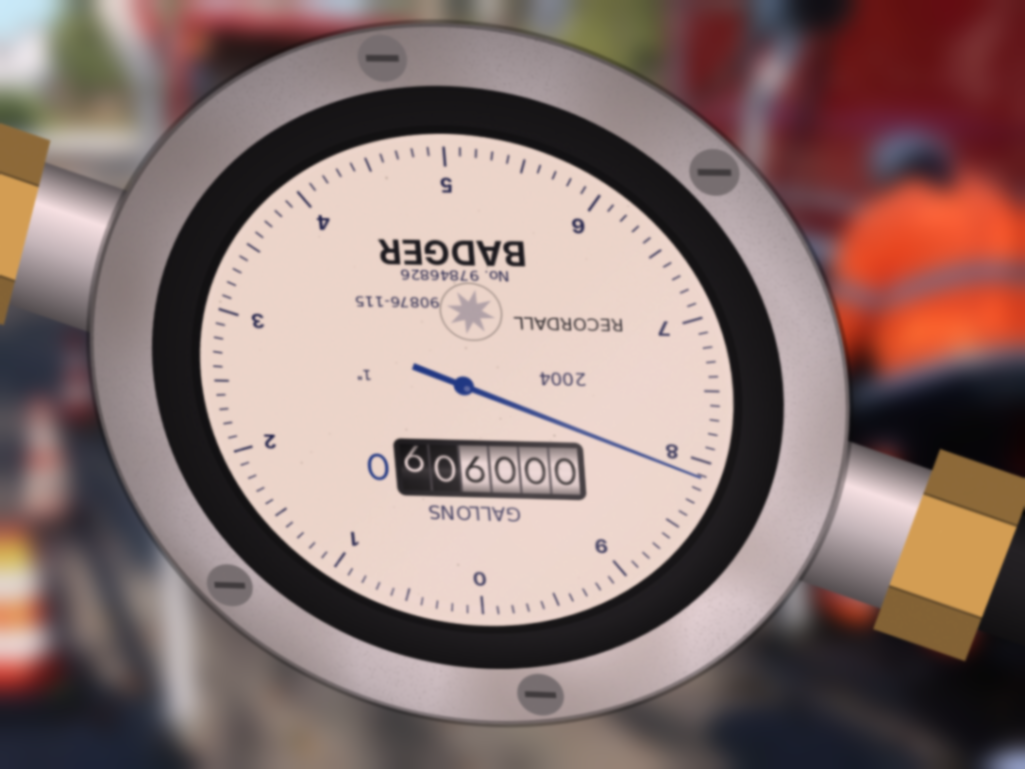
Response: 9088.1gal
